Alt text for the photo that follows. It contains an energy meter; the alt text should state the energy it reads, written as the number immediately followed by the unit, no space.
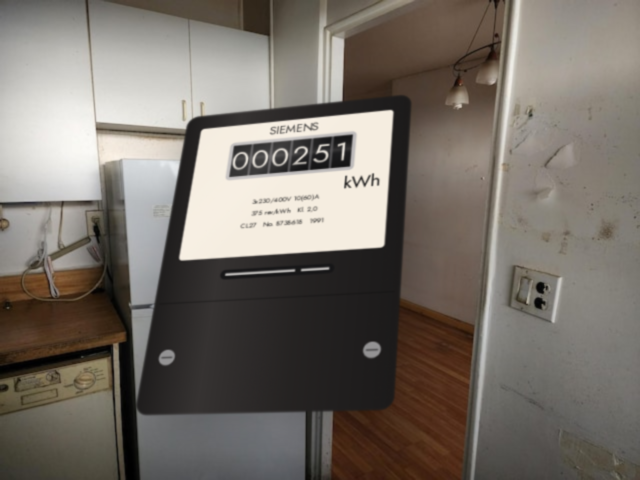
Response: 251kWh
